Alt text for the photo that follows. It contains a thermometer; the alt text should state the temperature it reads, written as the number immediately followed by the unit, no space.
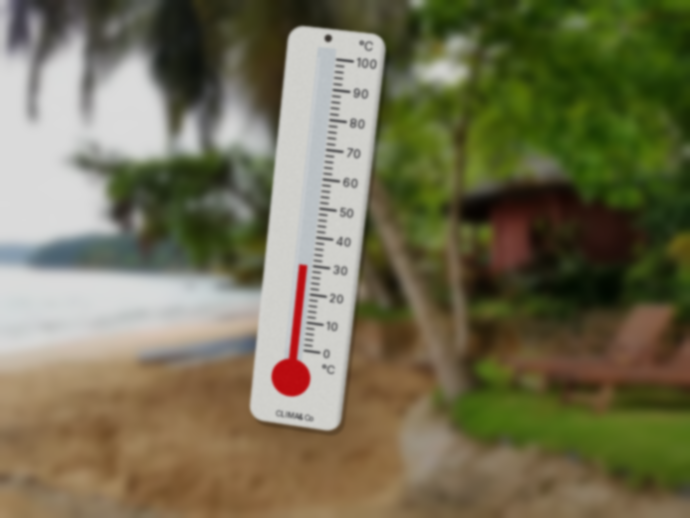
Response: 30°C
